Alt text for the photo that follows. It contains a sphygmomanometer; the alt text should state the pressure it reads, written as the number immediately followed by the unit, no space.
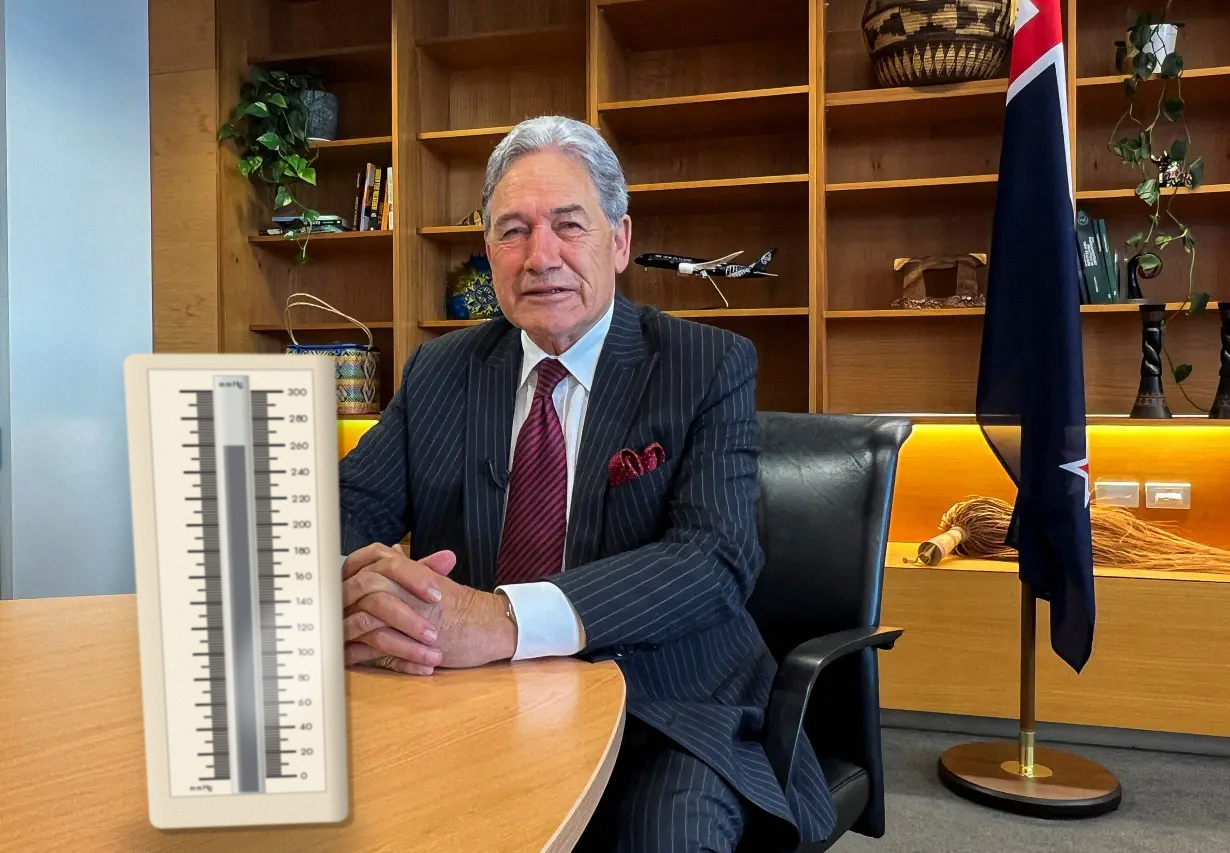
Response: 260mmHg
